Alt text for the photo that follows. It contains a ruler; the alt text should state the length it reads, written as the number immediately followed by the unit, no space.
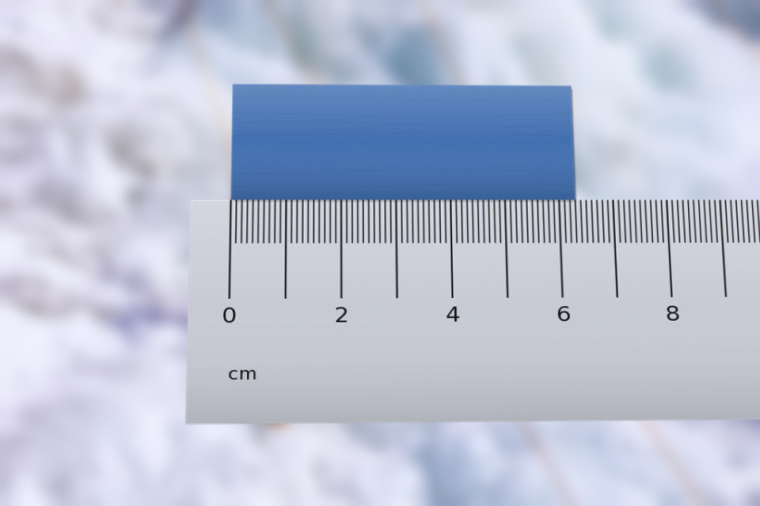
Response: 6.3cm
